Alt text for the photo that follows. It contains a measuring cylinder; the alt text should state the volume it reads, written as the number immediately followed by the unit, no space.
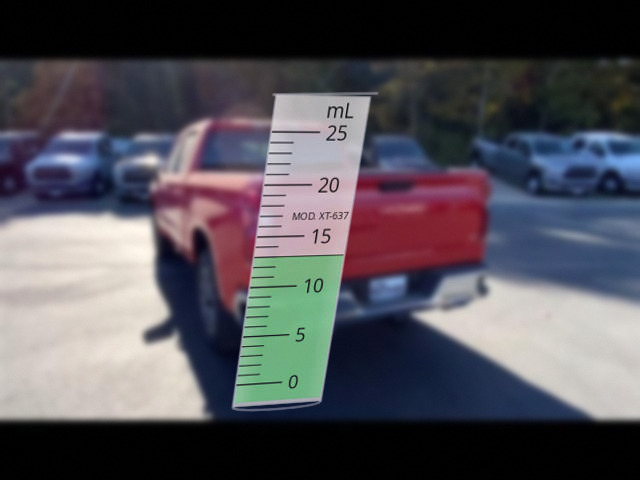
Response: 13mL
